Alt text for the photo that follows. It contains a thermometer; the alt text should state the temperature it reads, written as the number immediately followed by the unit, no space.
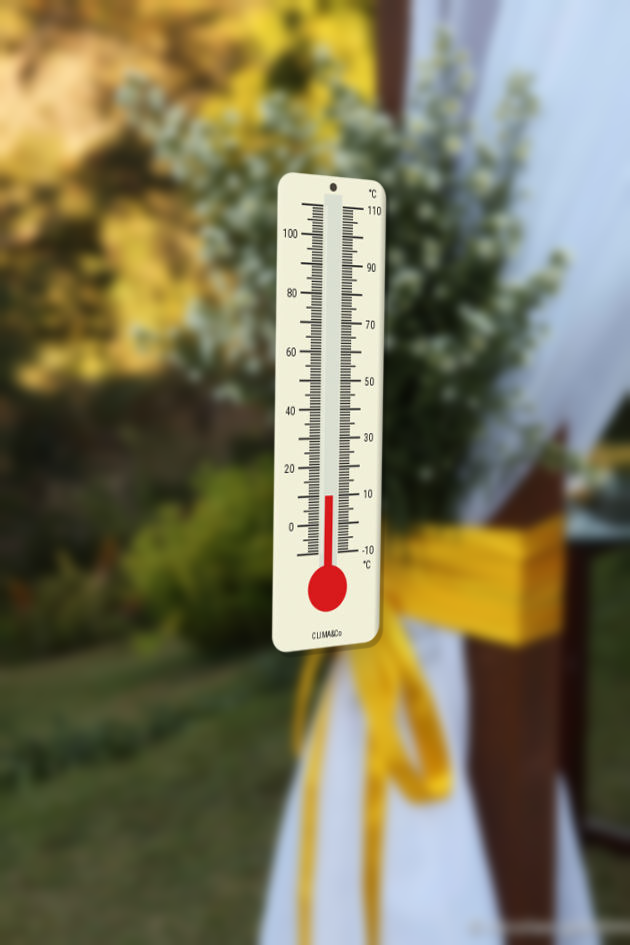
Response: 10°C
